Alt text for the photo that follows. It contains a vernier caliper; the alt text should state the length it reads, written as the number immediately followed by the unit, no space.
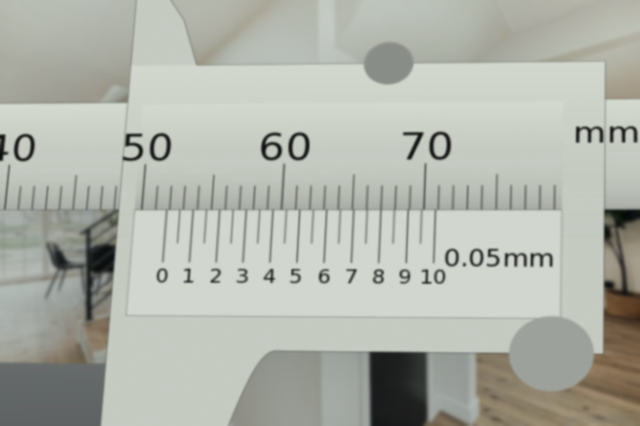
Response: 51.8mm
